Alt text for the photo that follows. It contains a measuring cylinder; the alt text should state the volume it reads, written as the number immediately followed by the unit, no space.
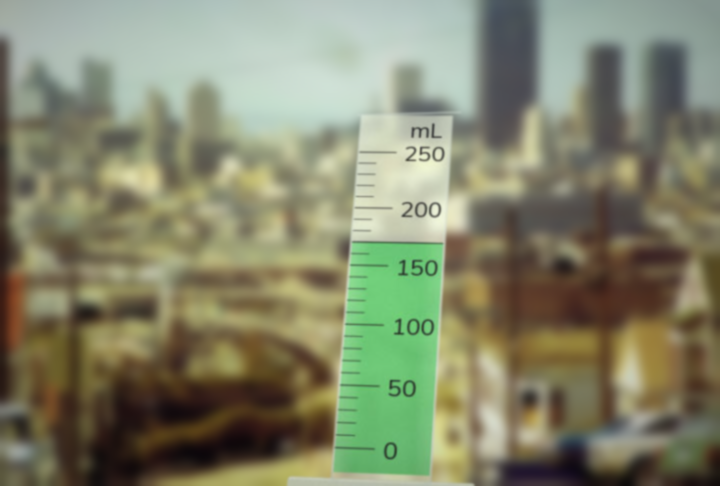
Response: 170mL
